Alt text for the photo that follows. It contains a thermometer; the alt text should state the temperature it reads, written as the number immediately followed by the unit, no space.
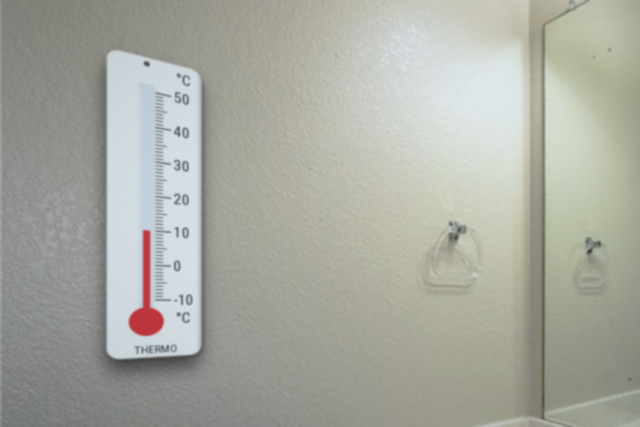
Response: 10°C
